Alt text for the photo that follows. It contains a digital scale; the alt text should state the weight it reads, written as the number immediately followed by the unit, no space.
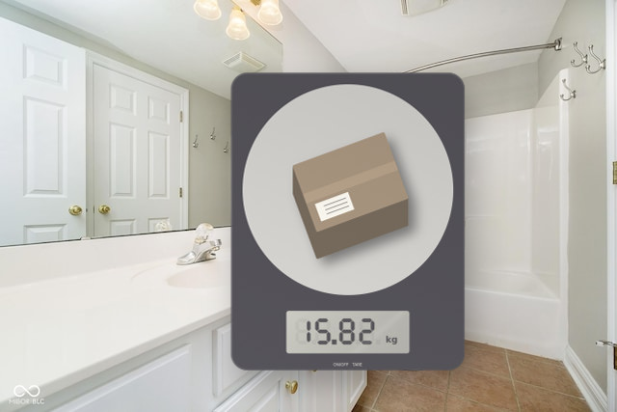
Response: 15.82kg
